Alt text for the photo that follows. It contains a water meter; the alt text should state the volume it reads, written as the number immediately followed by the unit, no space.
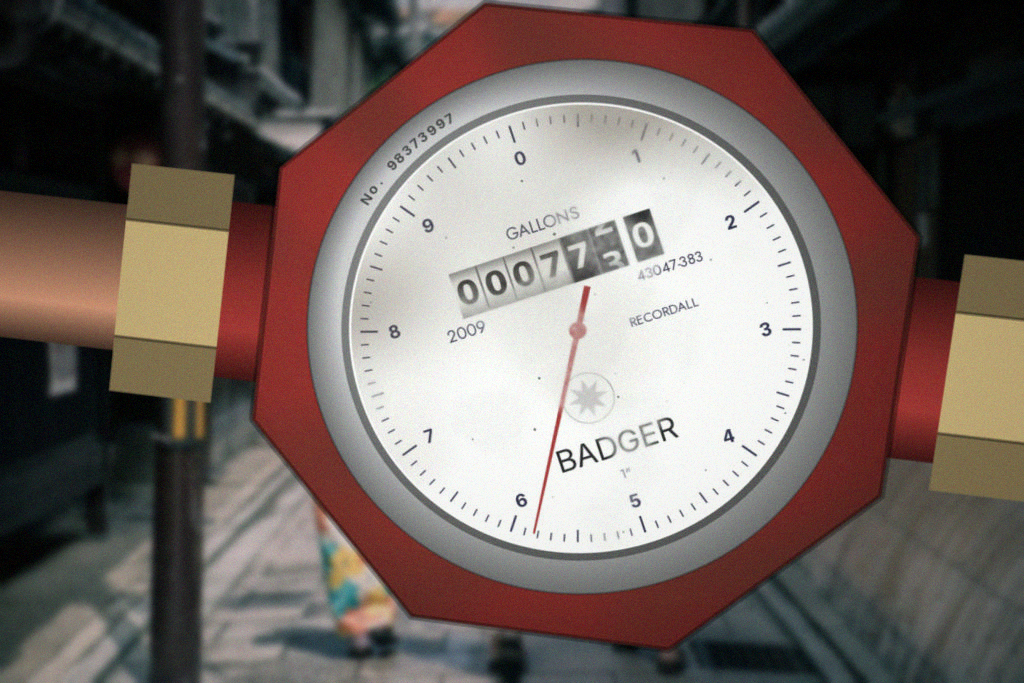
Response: 7725.8gal
